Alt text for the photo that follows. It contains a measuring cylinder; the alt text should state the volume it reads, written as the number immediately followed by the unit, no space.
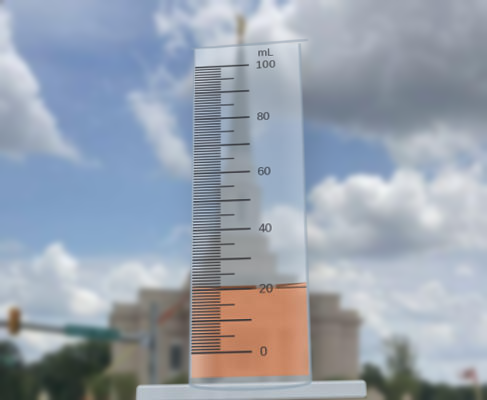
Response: 20mL
